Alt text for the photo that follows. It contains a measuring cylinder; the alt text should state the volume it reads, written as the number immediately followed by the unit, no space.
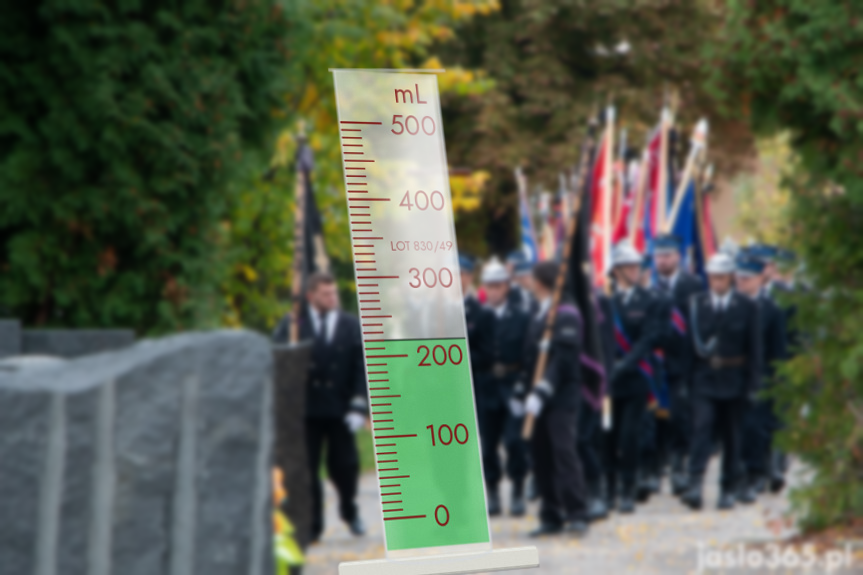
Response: 220mL
